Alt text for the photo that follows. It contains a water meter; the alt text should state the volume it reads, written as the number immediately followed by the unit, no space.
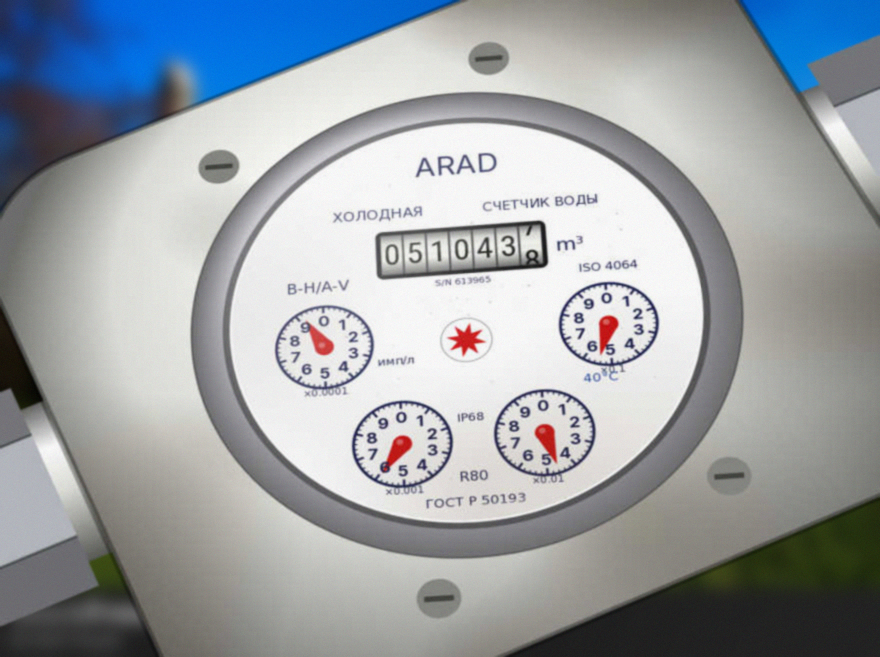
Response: 510437.5459m³
